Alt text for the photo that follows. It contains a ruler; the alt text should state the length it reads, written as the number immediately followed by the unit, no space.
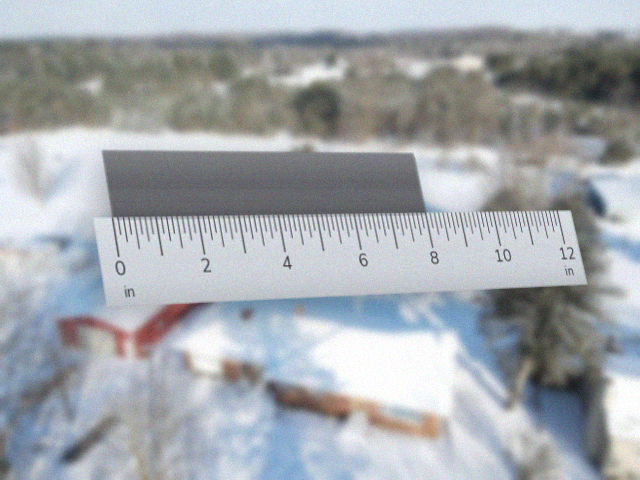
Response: 8in
